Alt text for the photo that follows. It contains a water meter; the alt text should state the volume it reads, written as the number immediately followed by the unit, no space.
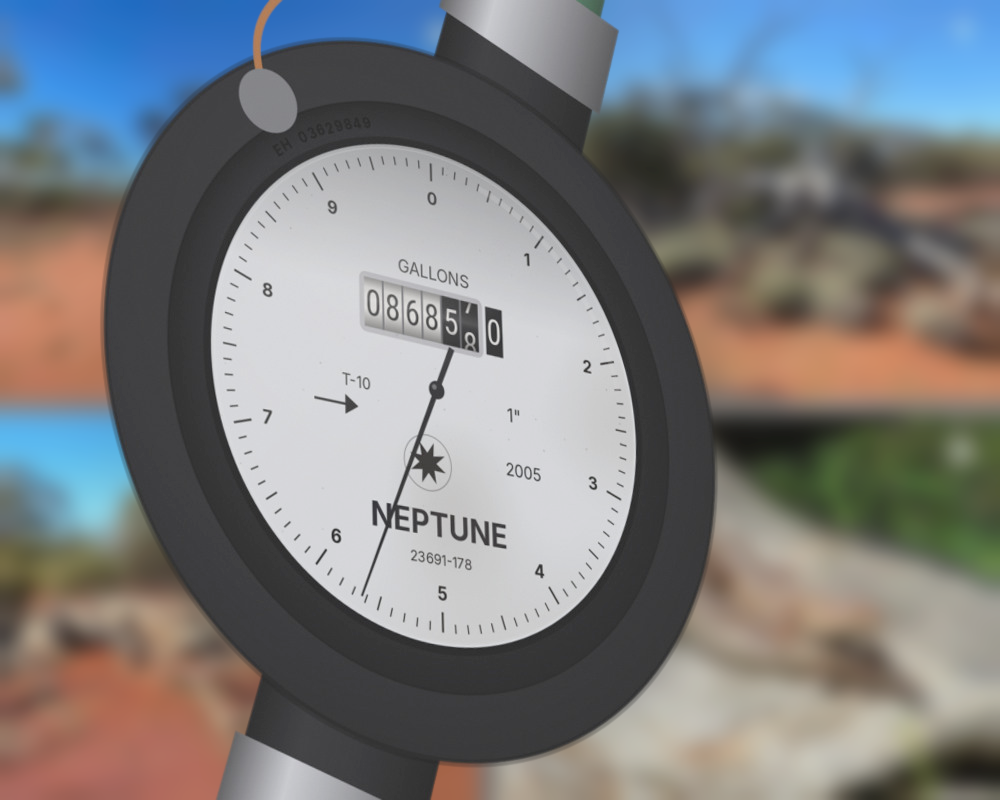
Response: 868575.6gal
